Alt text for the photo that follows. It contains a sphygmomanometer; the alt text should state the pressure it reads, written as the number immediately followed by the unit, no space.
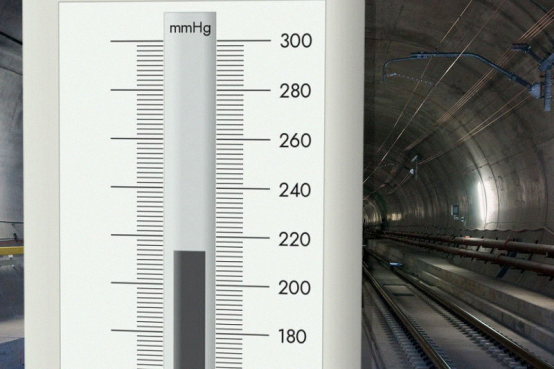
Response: 214mmHg
